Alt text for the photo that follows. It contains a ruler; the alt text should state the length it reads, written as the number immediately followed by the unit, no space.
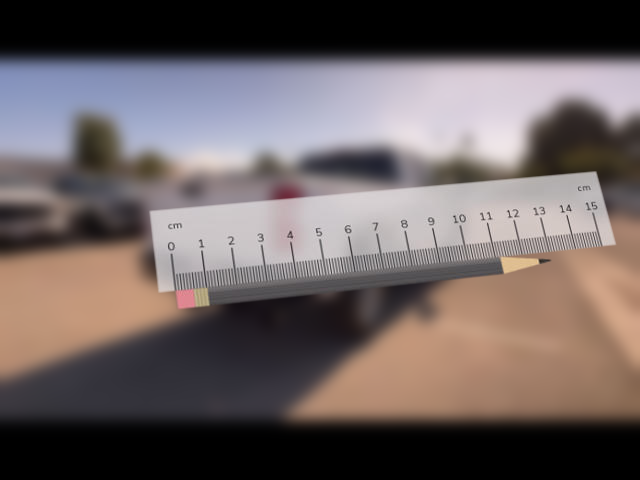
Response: 13cm
